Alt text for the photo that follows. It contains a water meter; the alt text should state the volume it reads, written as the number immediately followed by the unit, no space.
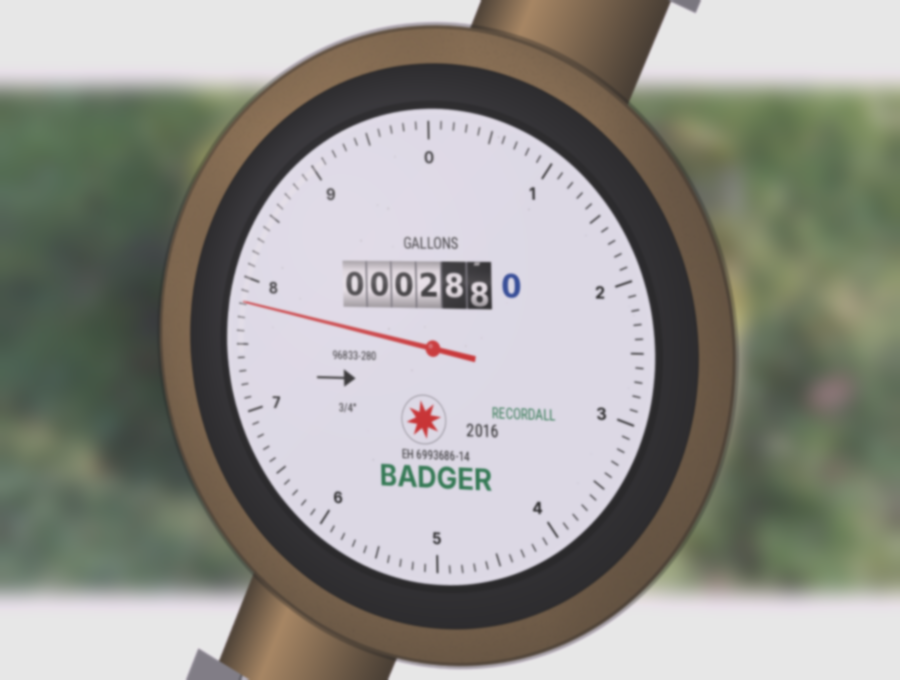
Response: 2877.8gal
